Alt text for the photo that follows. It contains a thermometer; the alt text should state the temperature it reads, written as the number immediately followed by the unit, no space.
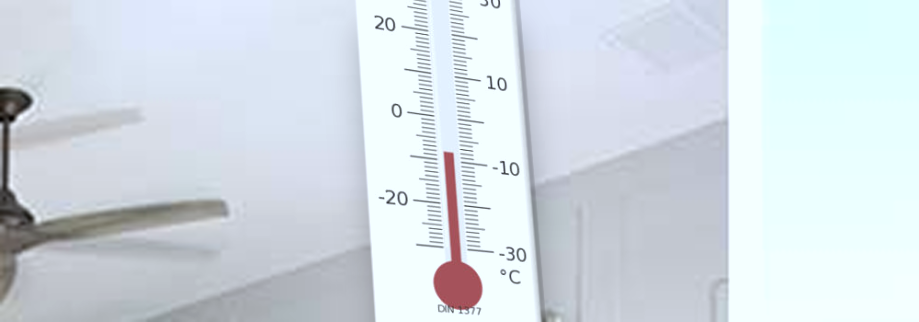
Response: -8°C
